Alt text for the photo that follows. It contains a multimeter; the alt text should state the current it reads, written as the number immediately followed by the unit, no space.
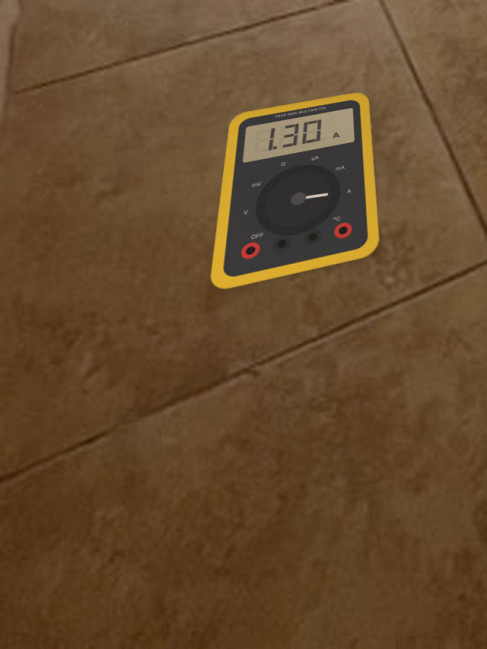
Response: 1.30A
